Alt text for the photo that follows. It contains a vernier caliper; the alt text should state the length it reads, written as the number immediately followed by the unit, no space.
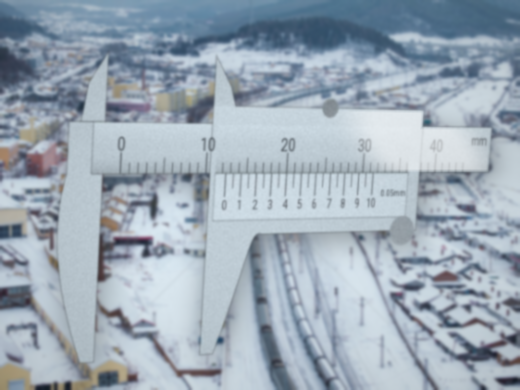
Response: 12.4mm
